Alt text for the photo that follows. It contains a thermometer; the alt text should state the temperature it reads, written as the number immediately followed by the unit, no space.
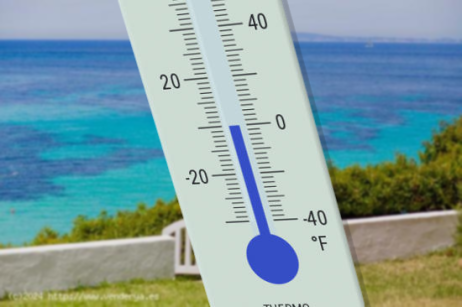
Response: 0°F
